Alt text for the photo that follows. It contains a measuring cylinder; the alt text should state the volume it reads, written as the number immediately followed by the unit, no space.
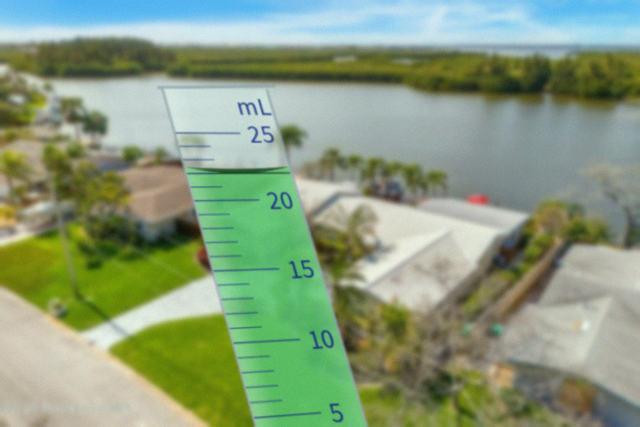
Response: 22mL
